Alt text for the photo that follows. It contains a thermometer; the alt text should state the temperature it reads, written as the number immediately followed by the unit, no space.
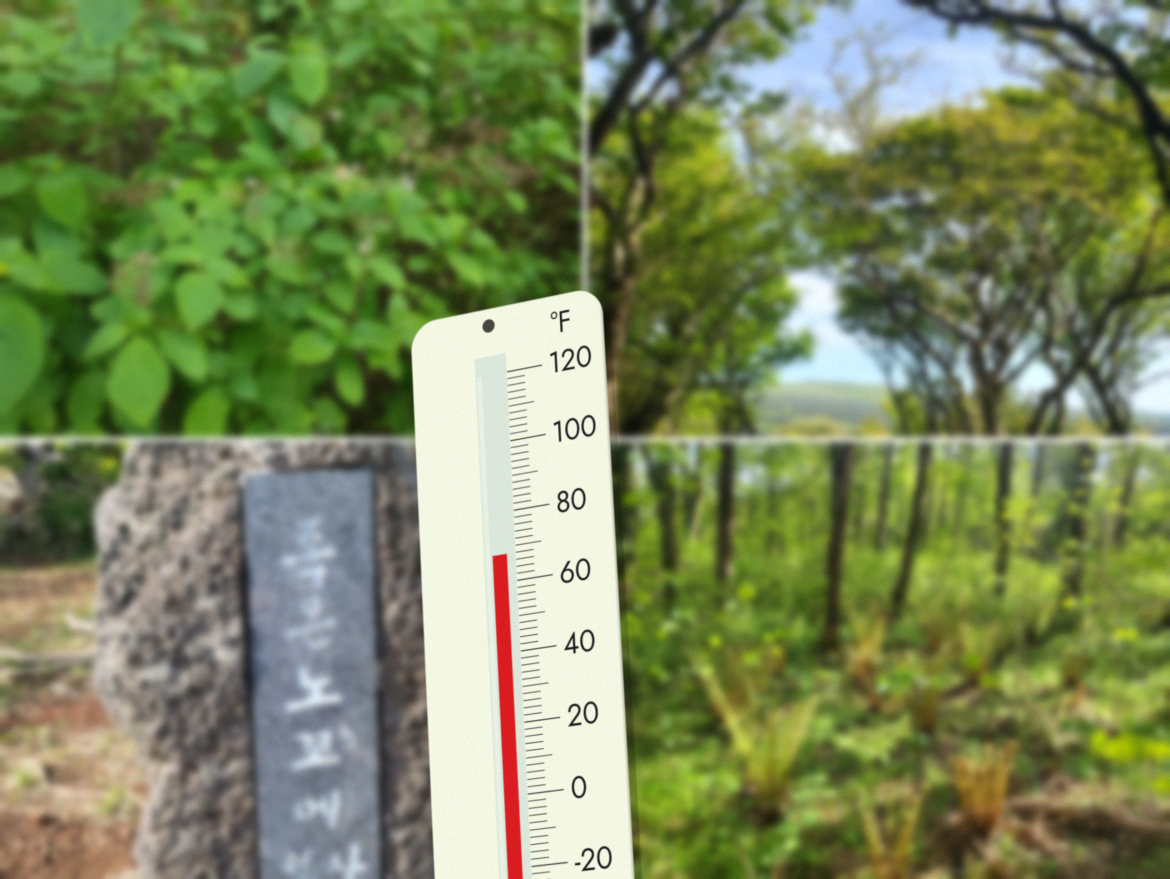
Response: 68°F
